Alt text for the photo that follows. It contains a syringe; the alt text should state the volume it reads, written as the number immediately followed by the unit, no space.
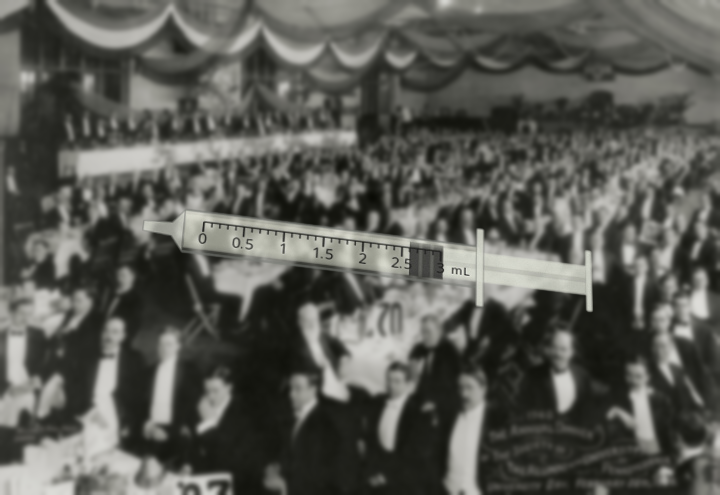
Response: 2.6mL
